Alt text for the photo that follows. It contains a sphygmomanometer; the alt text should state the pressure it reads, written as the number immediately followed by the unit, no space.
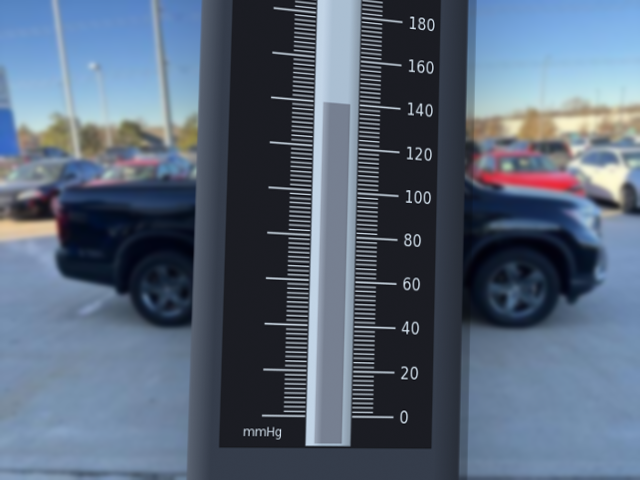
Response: 140mmHg
